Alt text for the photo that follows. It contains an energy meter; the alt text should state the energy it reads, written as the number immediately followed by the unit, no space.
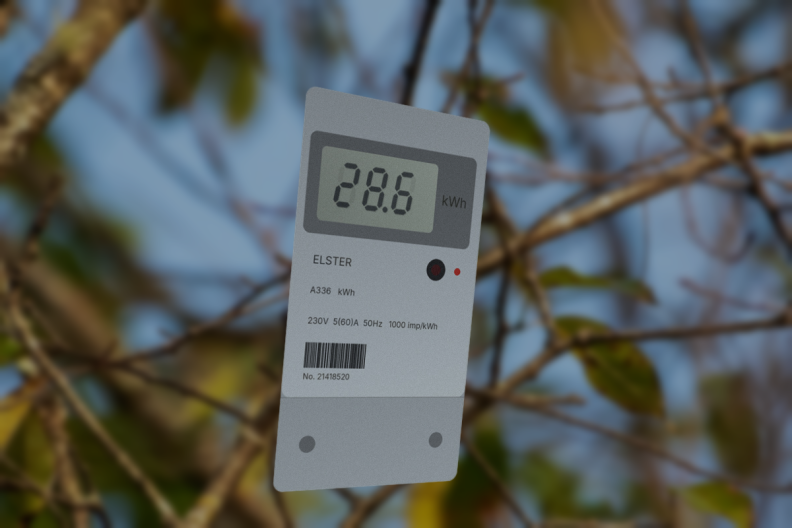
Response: 28.6kWh
